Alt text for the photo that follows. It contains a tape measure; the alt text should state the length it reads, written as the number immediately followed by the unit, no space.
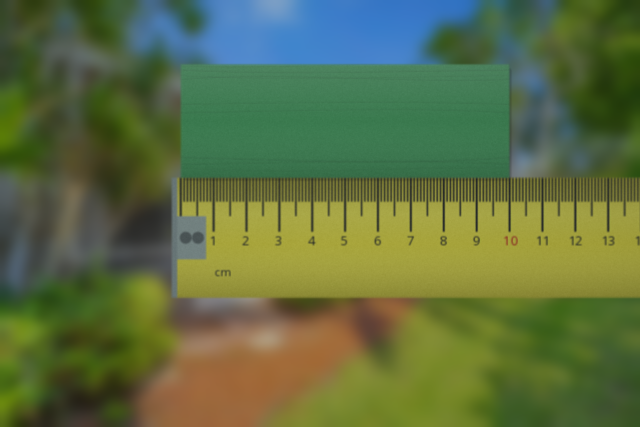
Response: 10cm
